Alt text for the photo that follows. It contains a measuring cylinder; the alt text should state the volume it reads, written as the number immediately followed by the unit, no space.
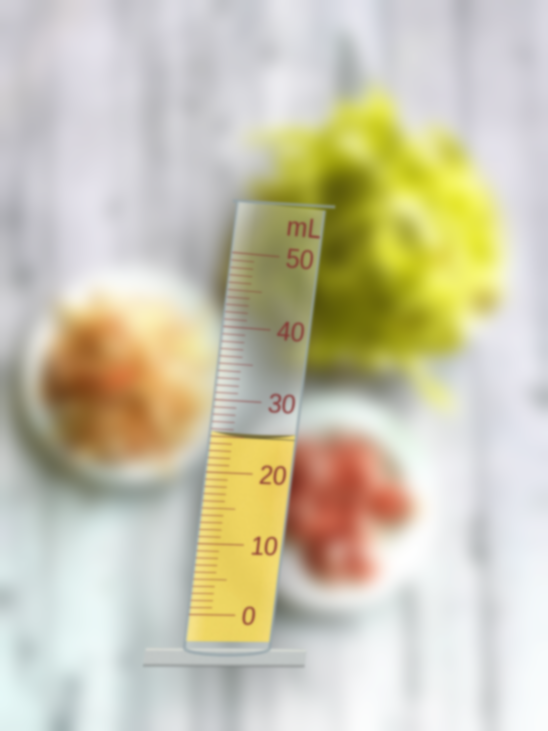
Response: 25mL
